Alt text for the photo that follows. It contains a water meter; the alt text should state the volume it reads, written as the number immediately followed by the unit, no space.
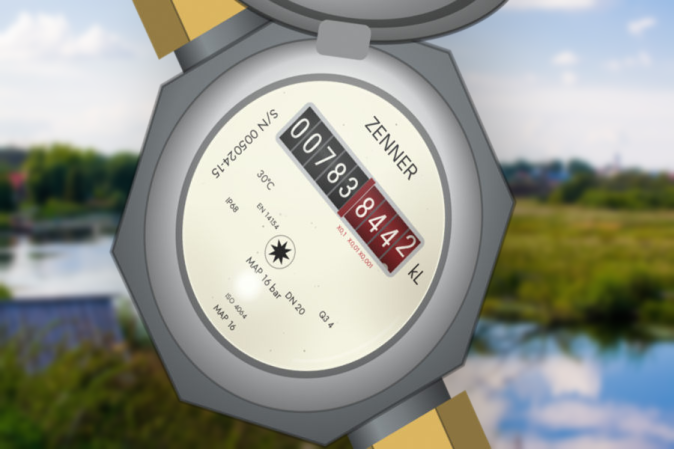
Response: 783.8442kL
